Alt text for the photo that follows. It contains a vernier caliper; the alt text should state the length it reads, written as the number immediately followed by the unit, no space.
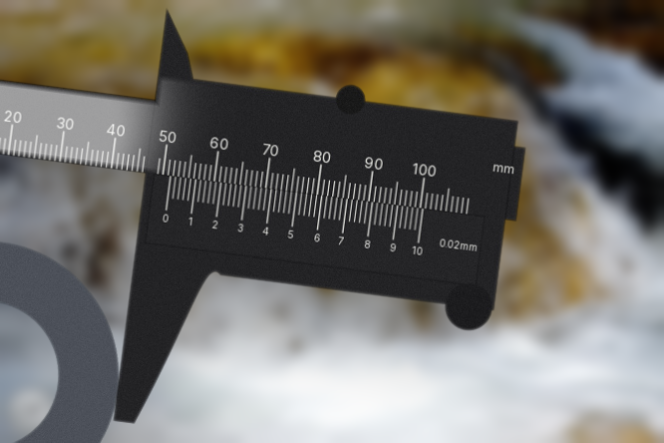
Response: 51.5mm
